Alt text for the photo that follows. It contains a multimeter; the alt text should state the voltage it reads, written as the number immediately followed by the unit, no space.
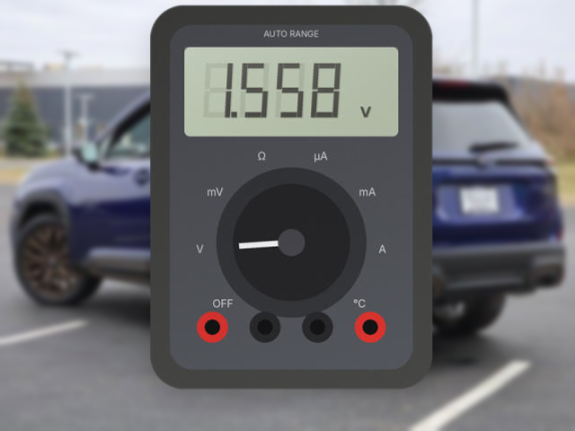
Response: 1.558V
